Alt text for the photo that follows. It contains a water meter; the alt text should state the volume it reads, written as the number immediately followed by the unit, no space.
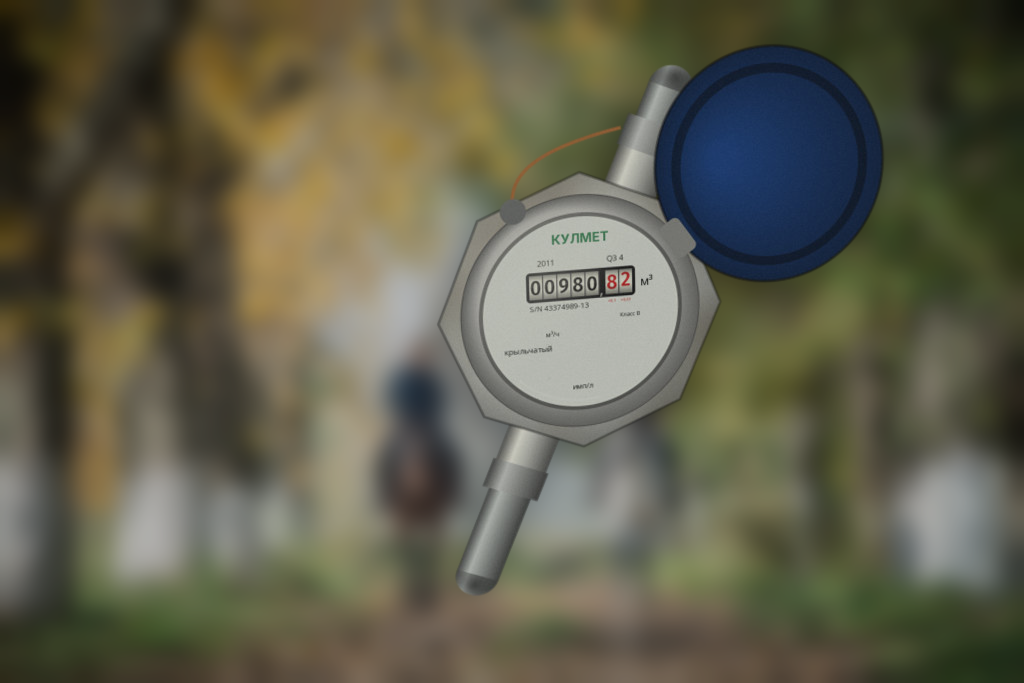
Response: 980.82m³
